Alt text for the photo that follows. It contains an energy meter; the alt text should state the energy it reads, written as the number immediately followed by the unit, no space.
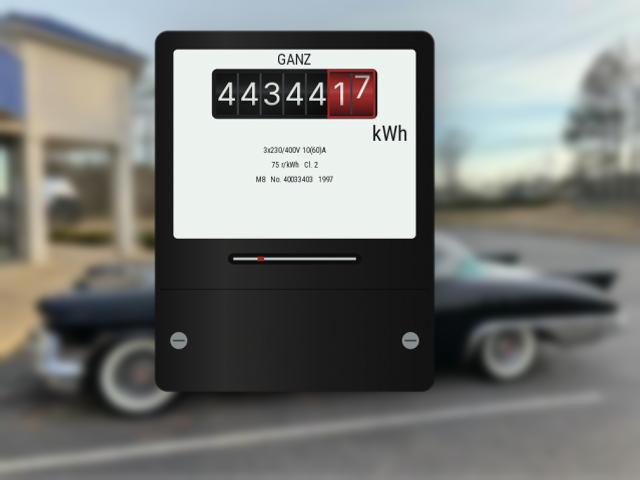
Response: 44344.17kWh
